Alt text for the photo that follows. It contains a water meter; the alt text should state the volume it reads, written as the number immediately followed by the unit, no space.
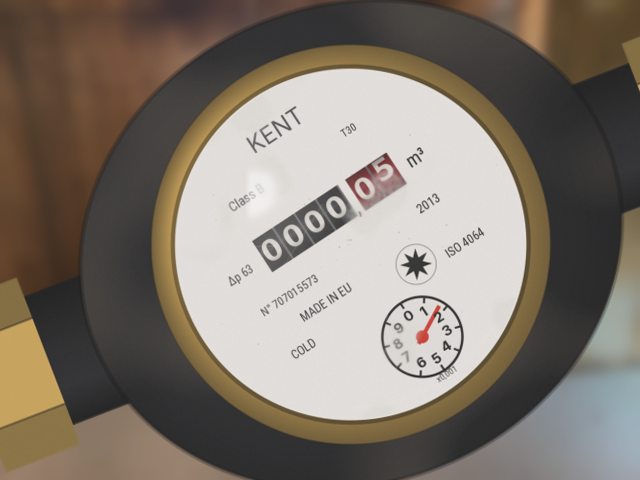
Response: 0.051m³
